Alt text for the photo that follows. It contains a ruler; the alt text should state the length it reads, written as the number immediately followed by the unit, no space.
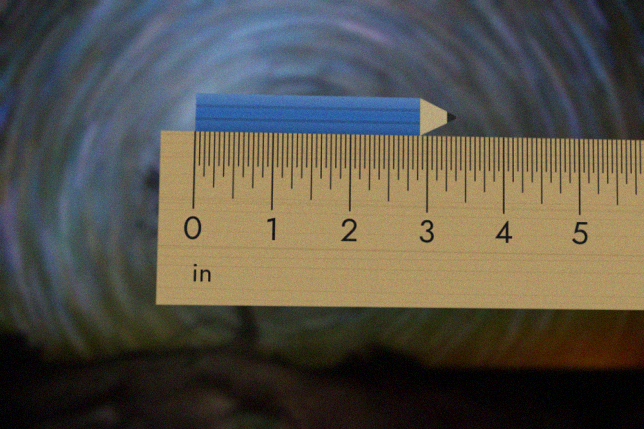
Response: 3.375in
